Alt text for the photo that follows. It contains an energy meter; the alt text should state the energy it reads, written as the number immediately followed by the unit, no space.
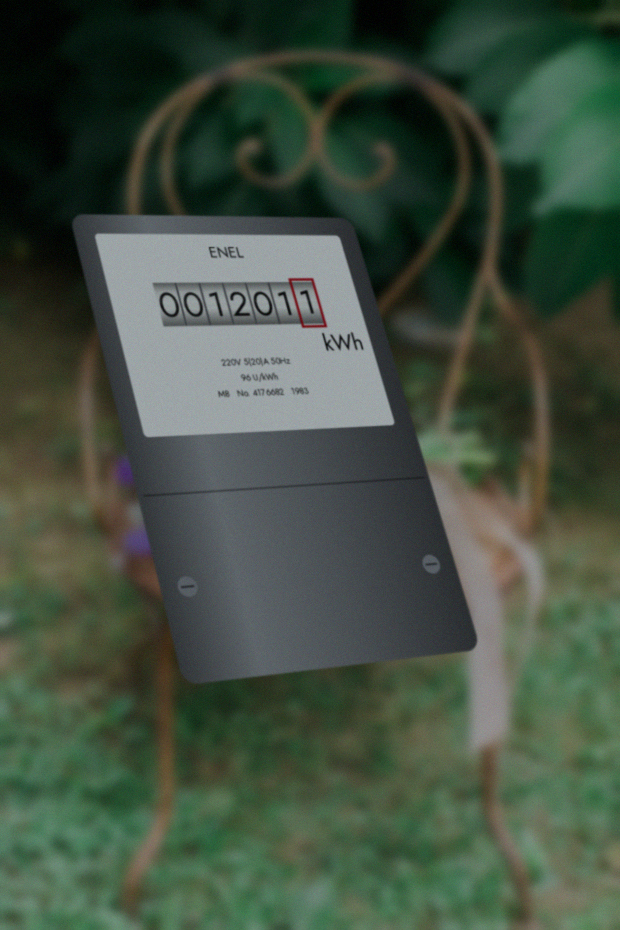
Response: 1201.1kWh
